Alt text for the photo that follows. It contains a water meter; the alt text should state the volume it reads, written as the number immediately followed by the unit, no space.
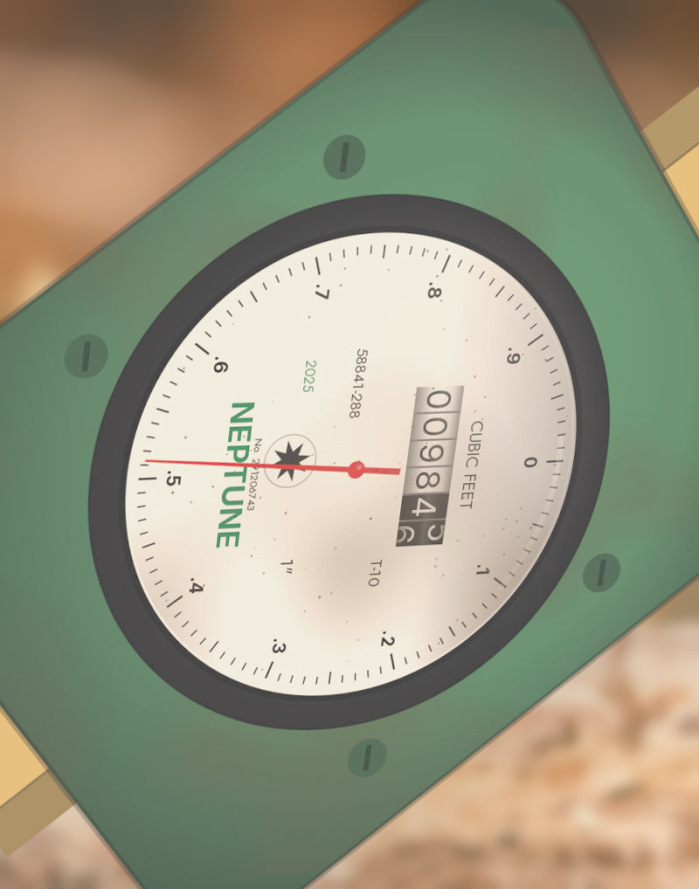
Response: 9845.51ft³
